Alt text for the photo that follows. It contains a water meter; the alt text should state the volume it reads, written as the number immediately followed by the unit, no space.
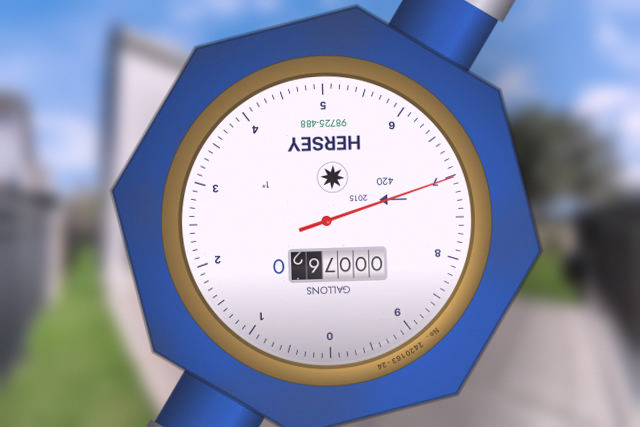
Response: 7617.0gal
